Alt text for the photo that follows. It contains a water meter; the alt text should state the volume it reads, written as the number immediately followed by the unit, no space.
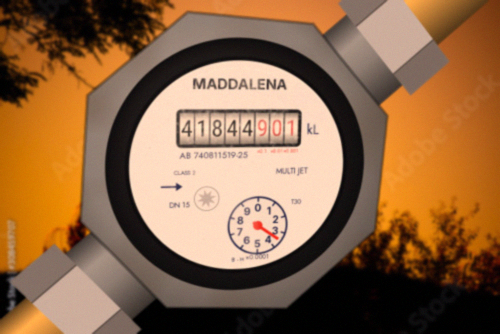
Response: 41844.9013kL
